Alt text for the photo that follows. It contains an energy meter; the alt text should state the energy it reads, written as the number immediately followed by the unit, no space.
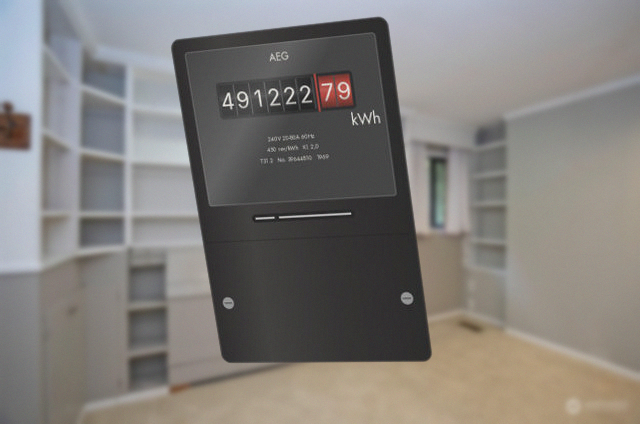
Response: 491222.79kWh
